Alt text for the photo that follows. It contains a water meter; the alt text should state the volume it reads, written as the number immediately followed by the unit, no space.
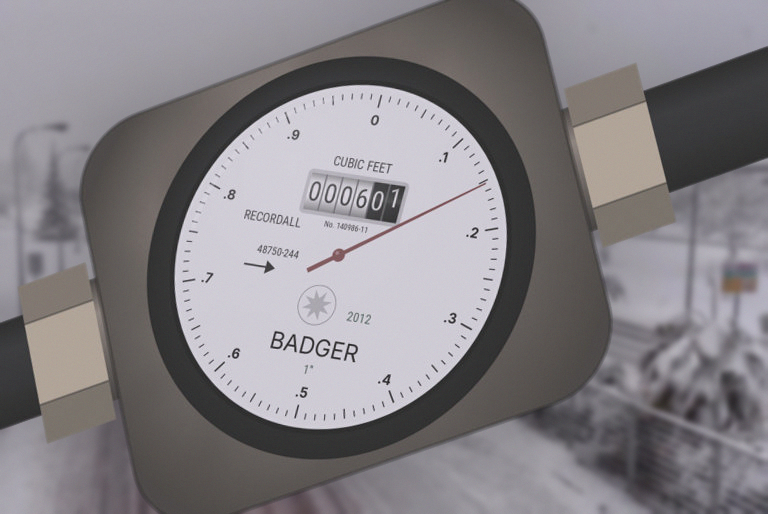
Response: 601.15ft³
